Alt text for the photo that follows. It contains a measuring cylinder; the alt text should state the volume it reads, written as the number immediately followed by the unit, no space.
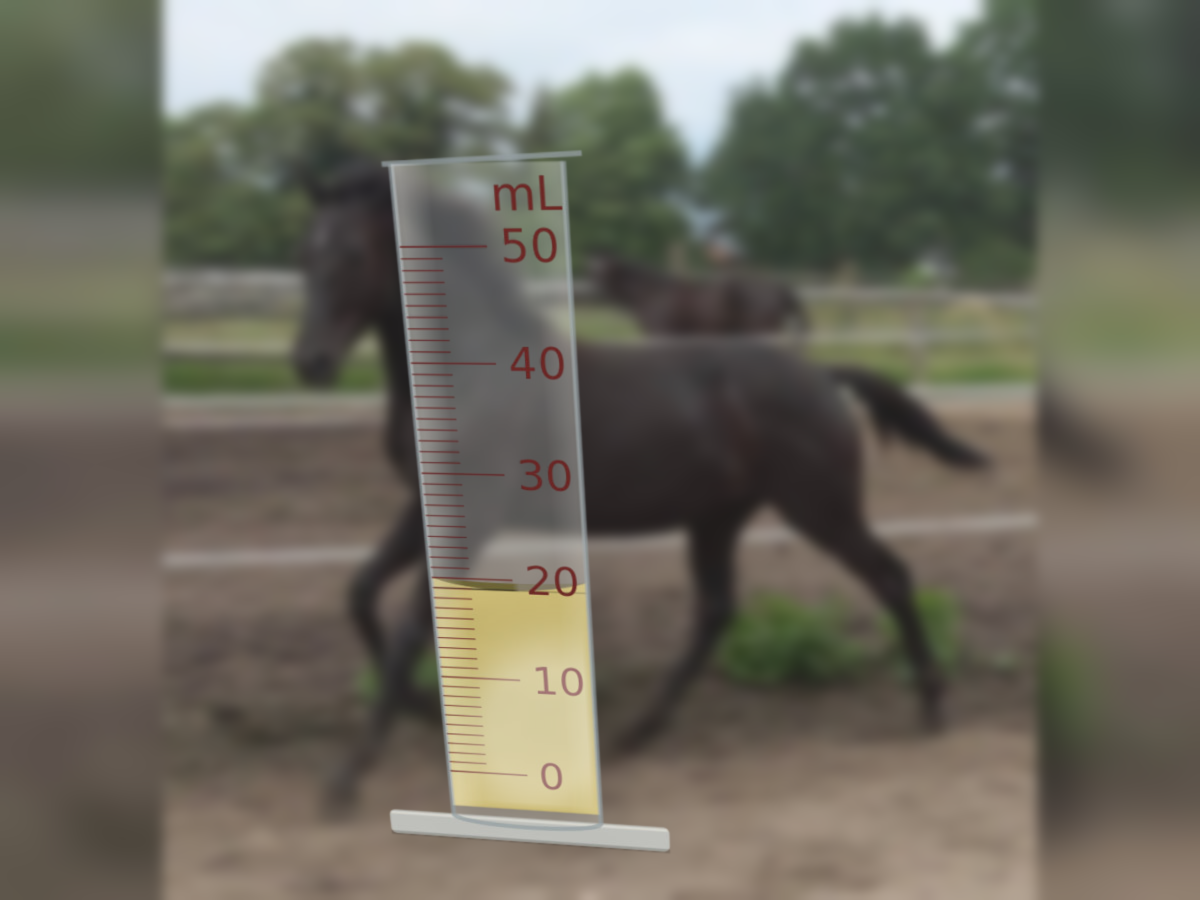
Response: 19mL
